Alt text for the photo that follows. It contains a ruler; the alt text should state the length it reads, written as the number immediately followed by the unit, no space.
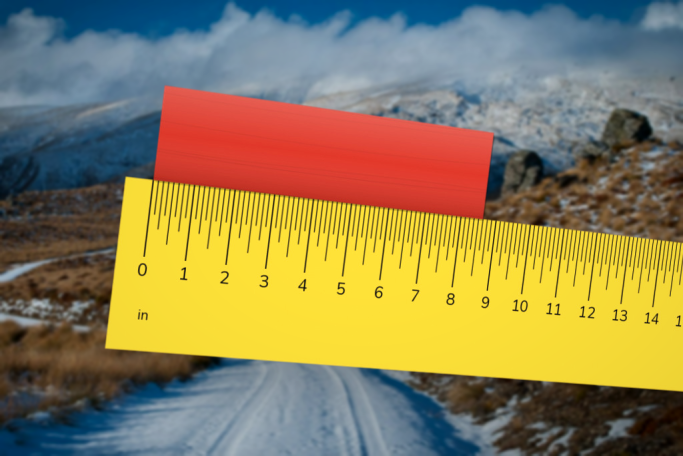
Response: 8.625in
